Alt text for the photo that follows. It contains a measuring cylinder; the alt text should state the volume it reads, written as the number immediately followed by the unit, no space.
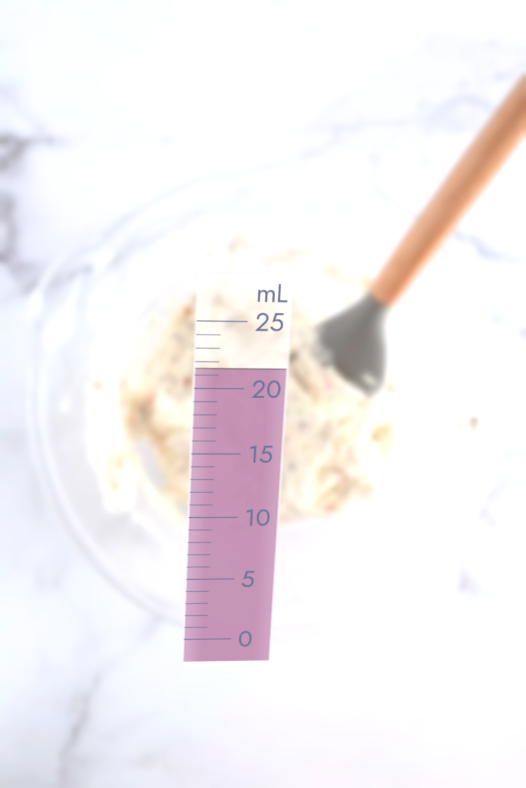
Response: 21.5mL
